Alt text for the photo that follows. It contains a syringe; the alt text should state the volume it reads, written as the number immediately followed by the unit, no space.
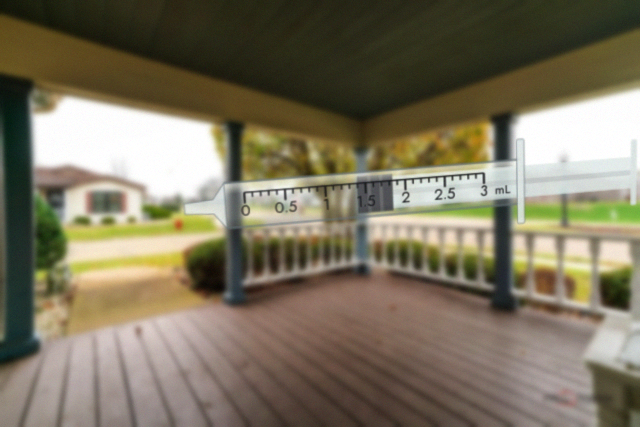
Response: 1.4mL
